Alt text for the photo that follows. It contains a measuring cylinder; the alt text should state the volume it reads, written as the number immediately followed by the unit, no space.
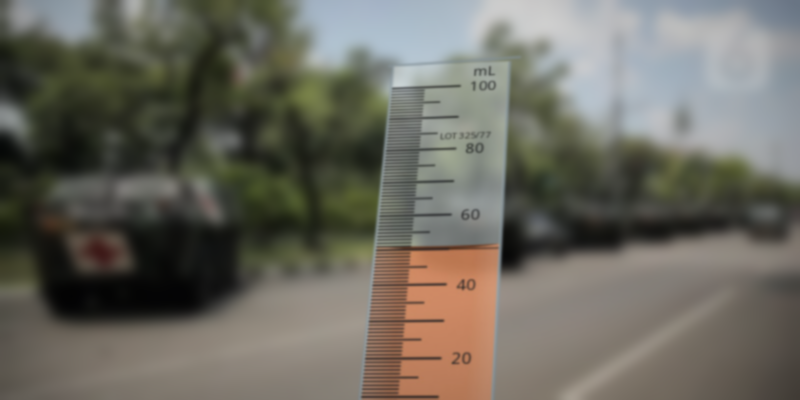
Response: 50mL
